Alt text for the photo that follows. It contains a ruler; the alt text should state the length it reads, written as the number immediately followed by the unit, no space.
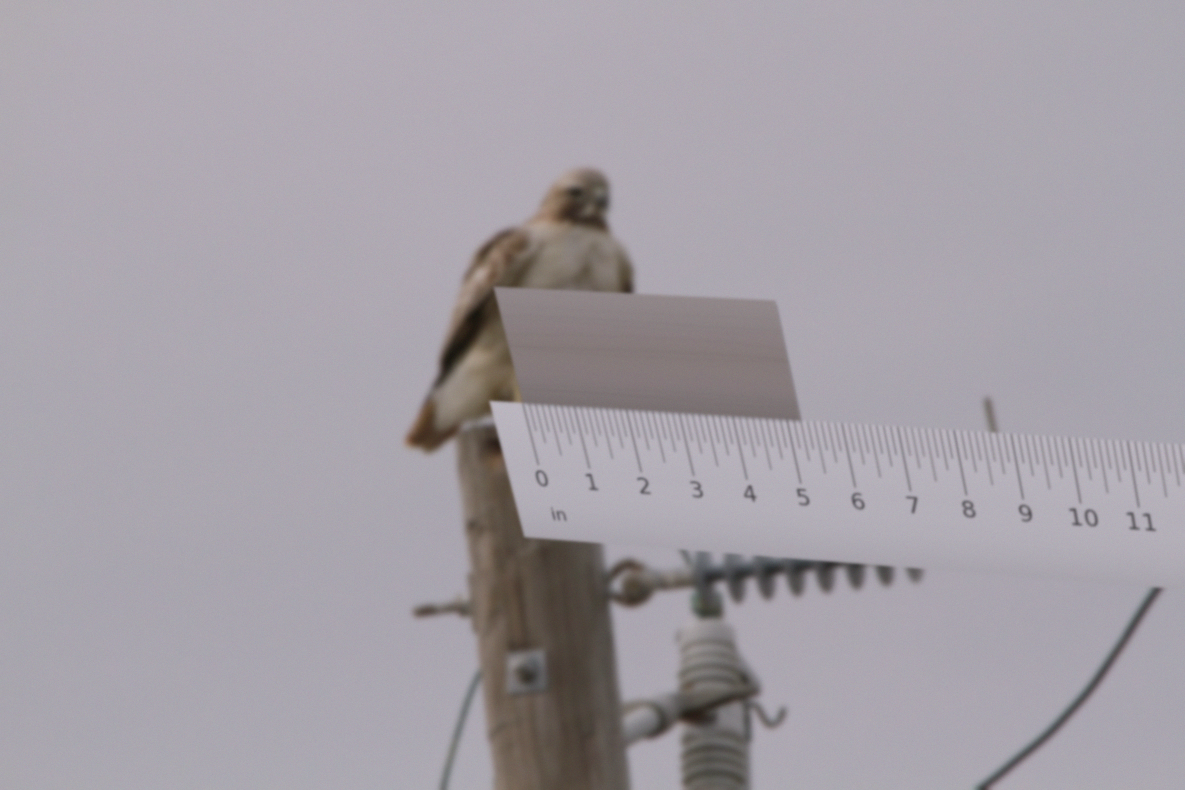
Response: 5.25in
